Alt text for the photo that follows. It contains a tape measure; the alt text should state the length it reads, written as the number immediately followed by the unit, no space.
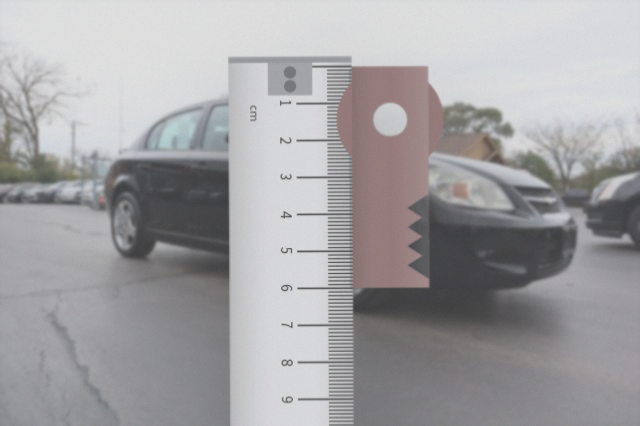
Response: 6cm
